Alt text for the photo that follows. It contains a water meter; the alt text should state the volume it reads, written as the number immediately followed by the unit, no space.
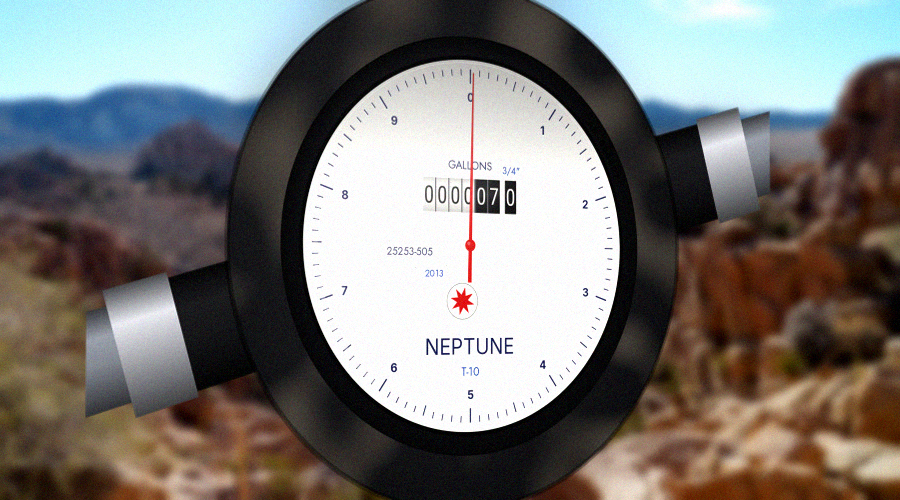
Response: 70.0gal
